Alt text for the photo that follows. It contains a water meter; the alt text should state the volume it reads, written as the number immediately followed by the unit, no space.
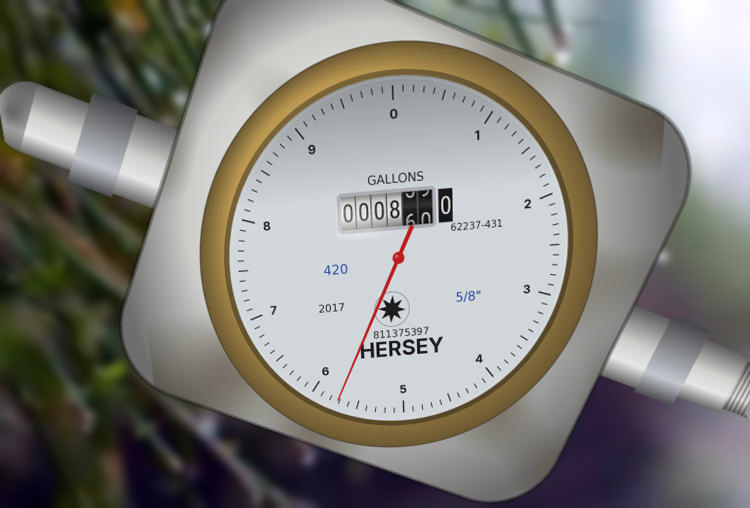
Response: 8595.7gal
